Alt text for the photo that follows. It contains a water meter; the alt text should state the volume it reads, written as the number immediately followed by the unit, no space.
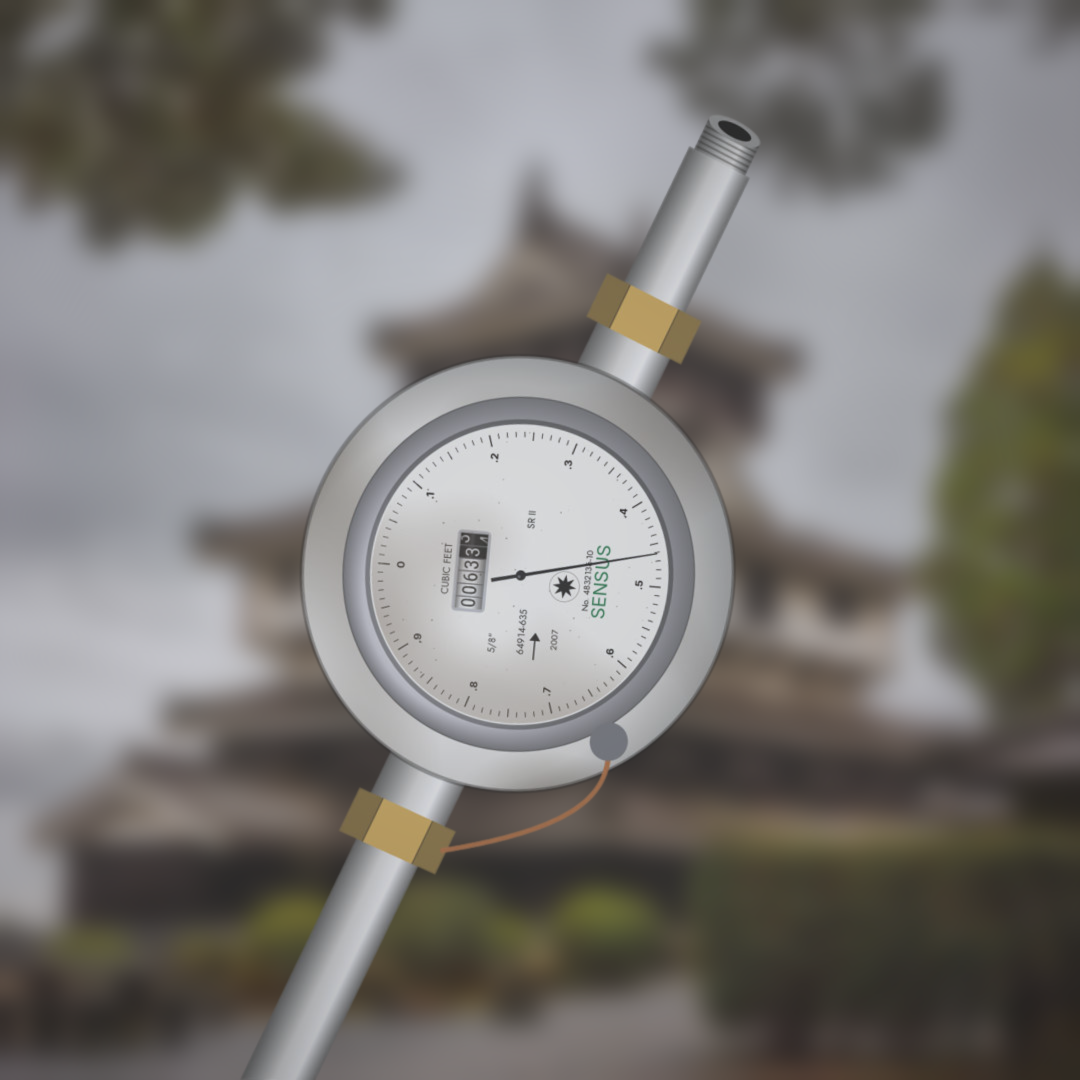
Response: 6333.46ft³
